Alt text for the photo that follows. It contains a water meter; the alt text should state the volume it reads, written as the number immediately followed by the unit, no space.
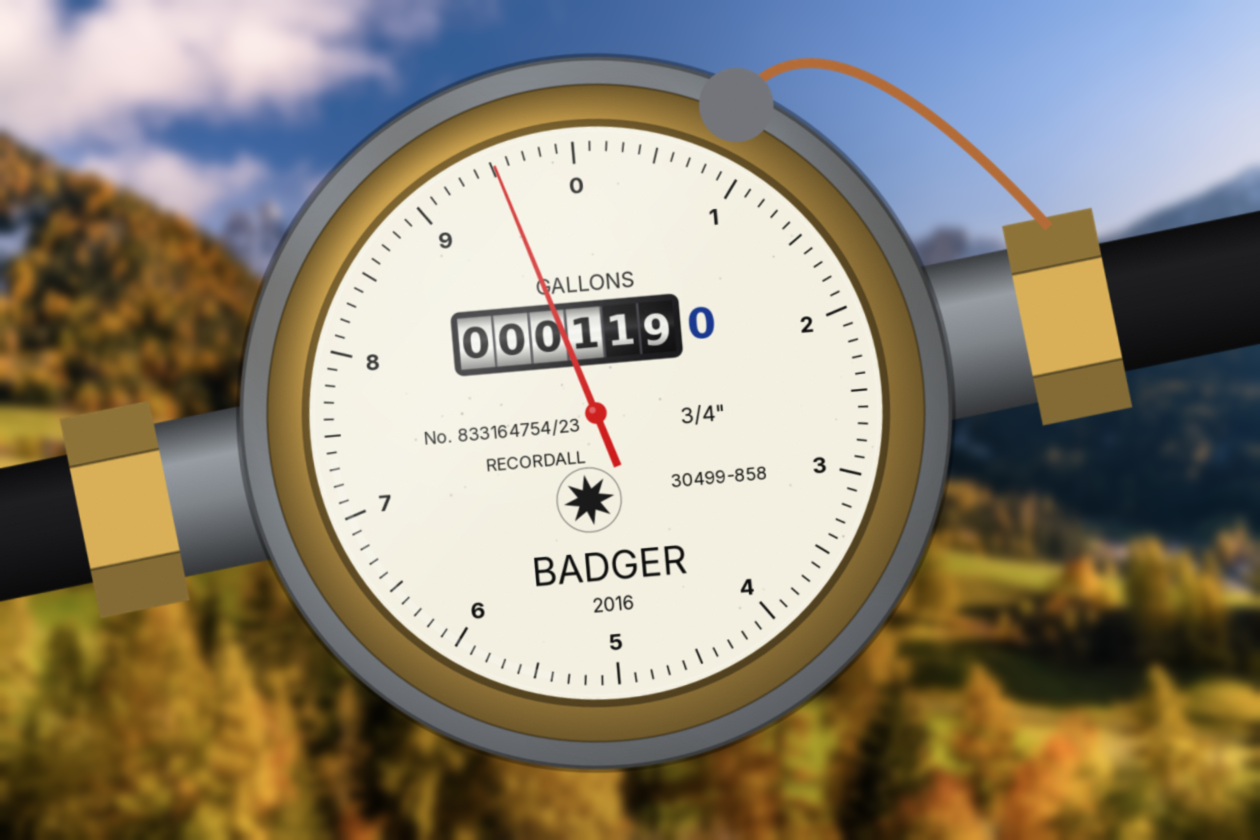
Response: 1189.5gal
